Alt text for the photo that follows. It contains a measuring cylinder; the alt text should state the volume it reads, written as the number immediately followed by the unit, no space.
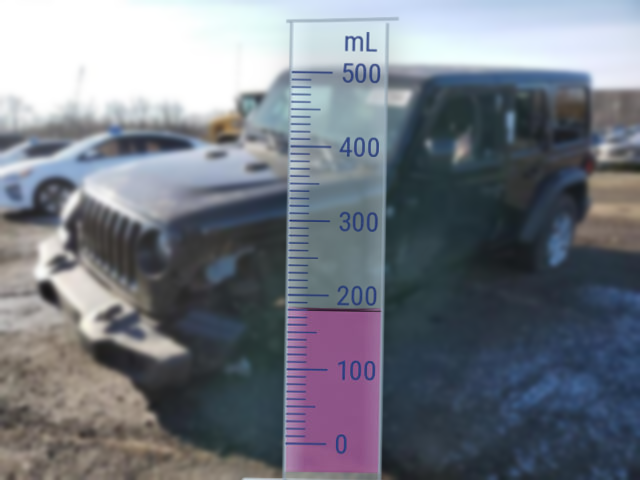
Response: 180mL
